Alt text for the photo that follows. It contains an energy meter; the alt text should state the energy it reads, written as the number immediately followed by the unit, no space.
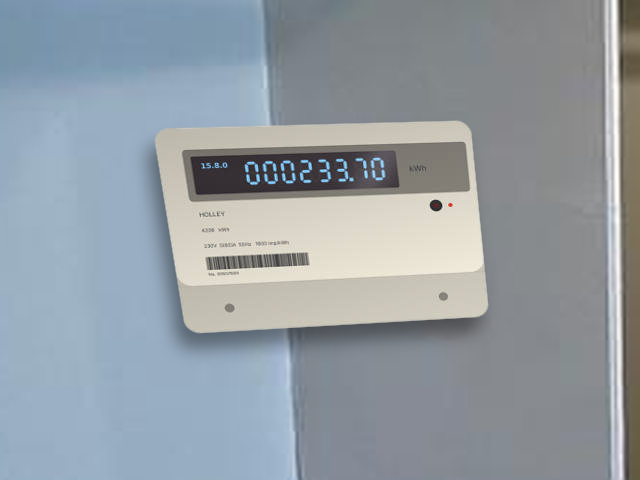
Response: 233.70kWh
